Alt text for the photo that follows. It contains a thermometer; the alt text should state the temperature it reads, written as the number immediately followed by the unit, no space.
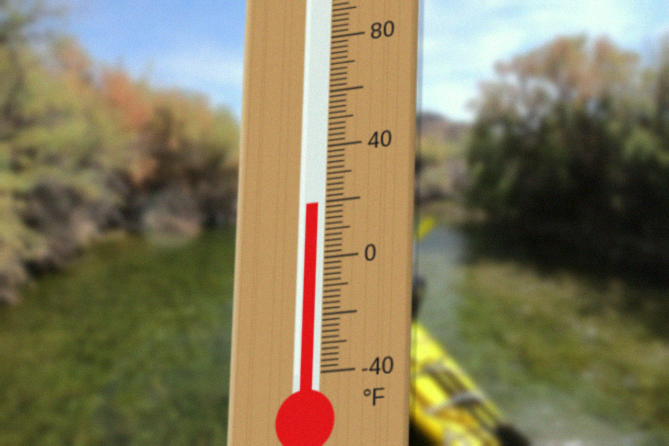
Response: 20°F
